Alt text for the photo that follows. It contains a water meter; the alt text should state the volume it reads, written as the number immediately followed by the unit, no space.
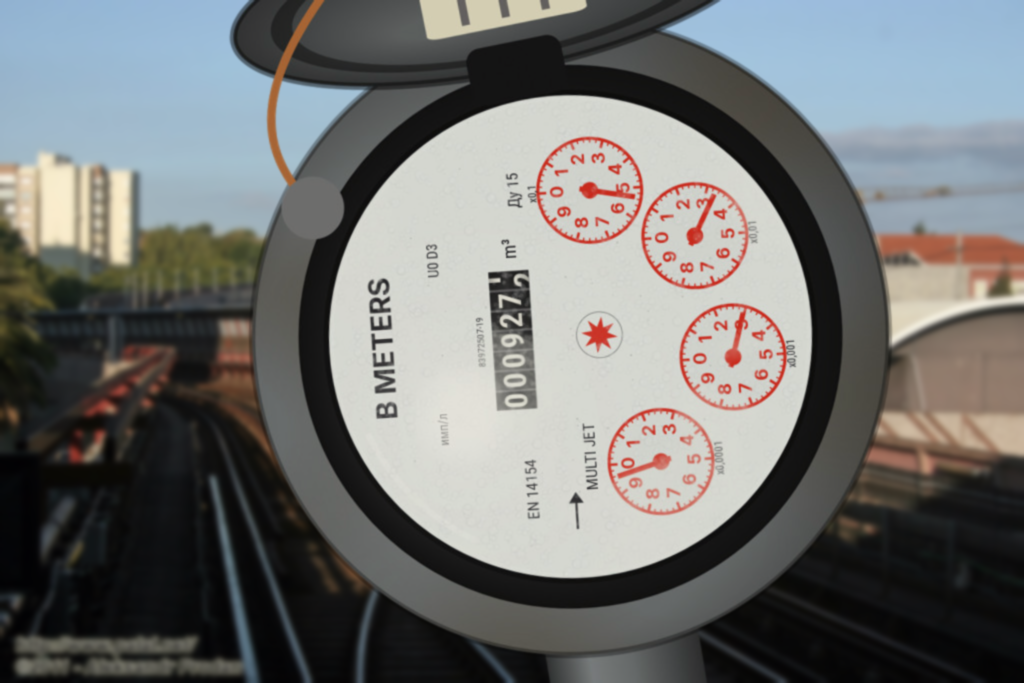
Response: 9271.5329m³
